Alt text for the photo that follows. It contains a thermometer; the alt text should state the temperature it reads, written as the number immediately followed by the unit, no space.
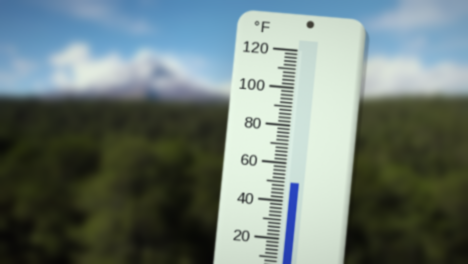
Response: 50°F
